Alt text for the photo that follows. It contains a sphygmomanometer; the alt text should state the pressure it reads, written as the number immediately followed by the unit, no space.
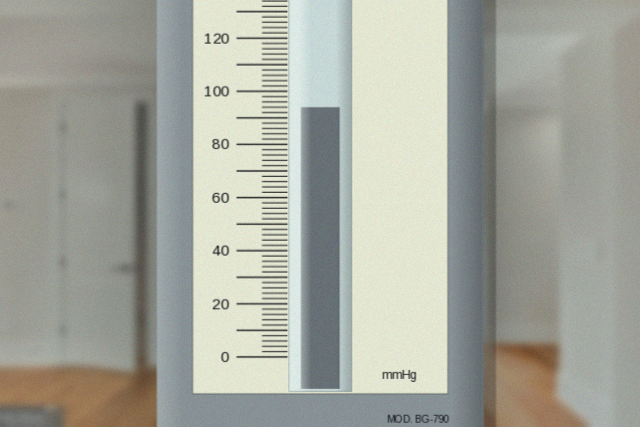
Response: 94mmHg
